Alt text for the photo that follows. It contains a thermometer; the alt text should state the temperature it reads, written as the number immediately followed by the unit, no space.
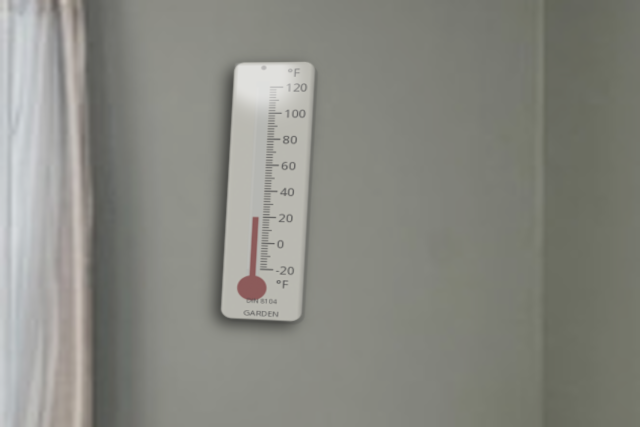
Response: 20°F
